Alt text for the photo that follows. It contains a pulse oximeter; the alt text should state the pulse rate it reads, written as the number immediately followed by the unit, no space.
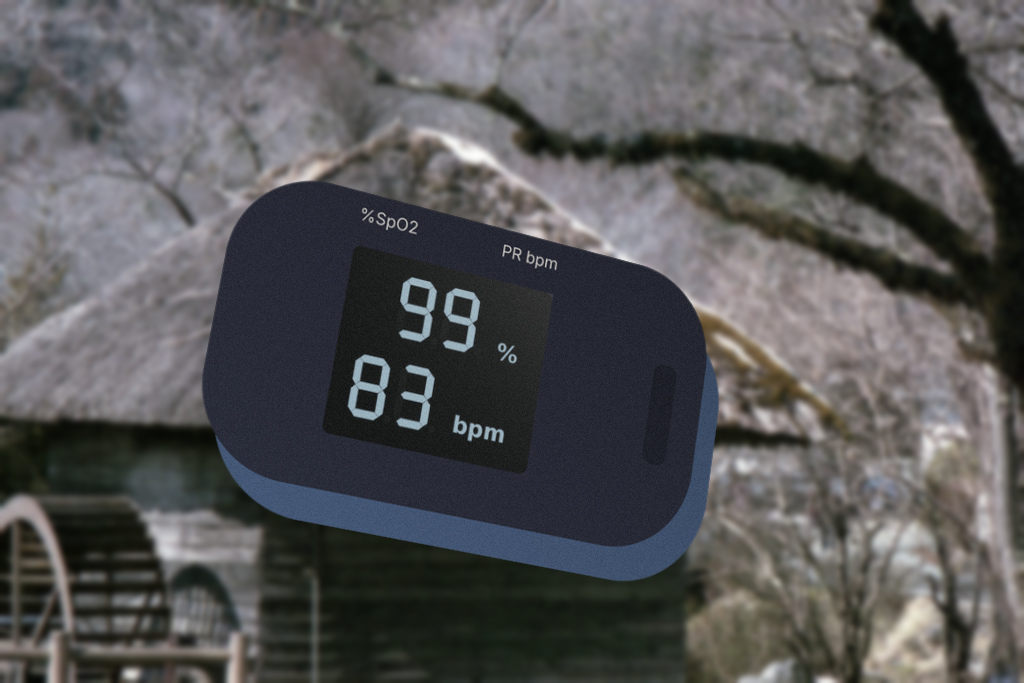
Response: 83bpm
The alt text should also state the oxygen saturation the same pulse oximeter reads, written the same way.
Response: 99%
